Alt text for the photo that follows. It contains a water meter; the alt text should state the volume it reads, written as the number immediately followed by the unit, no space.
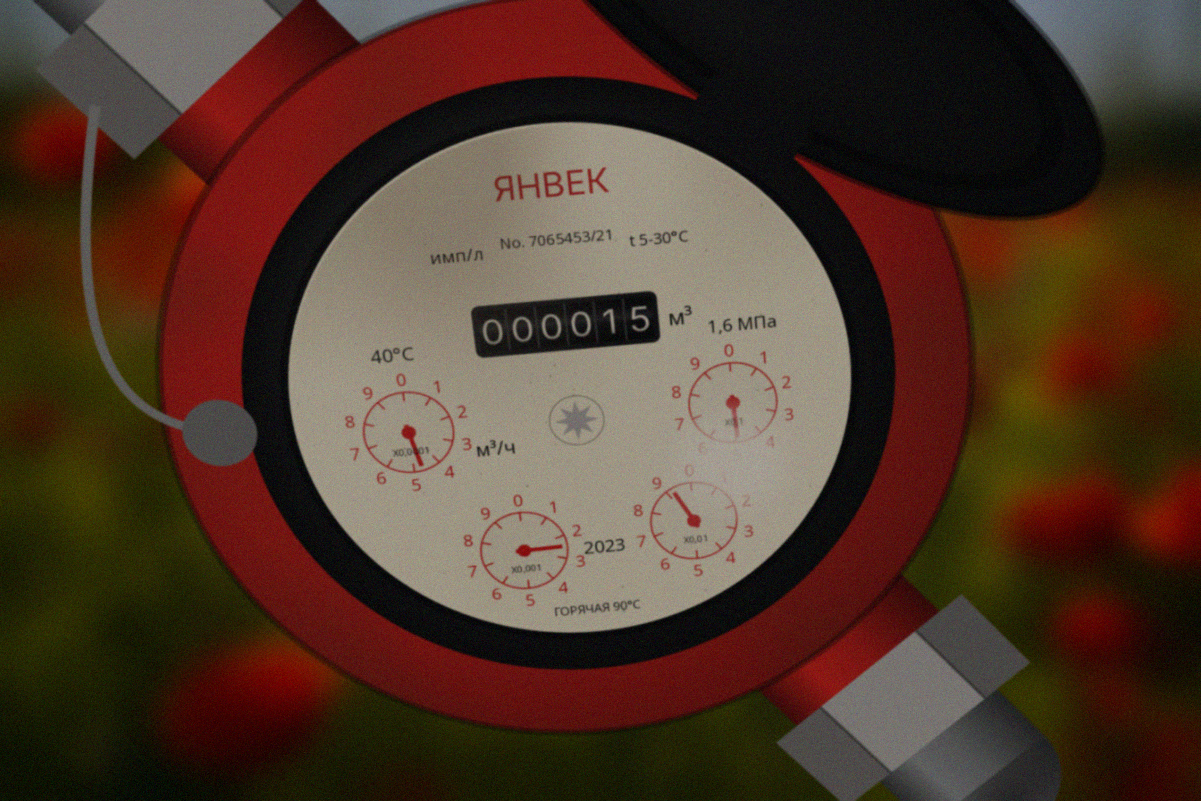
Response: 15.4924m³
